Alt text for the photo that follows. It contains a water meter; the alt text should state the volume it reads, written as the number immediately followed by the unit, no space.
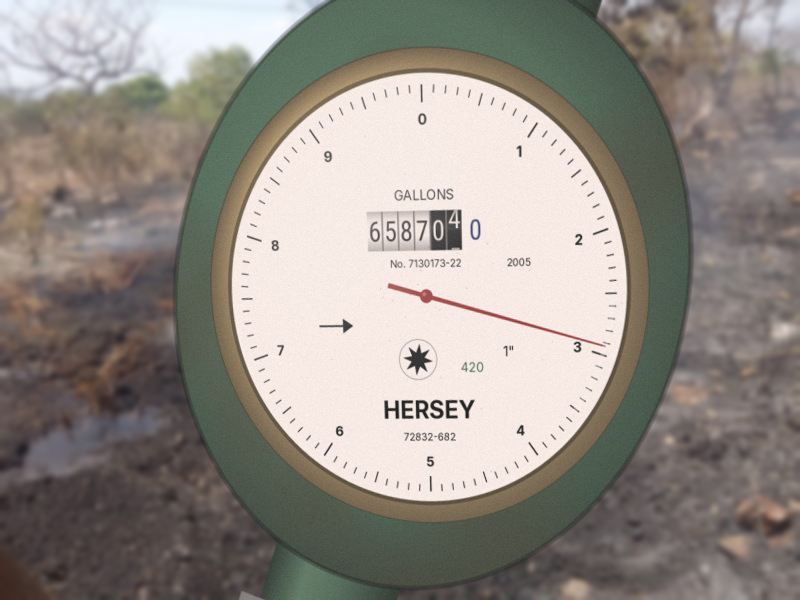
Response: 6587042.9gal
